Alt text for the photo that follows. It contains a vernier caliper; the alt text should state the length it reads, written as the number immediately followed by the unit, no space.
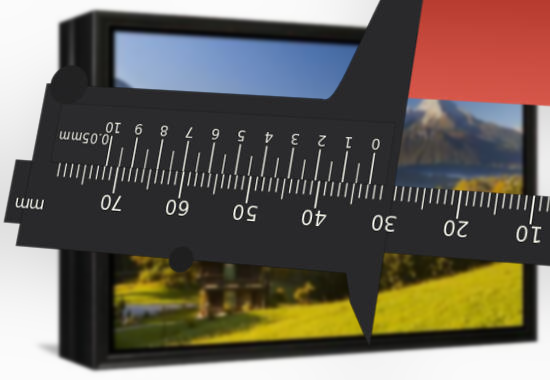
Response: 32.8mm
